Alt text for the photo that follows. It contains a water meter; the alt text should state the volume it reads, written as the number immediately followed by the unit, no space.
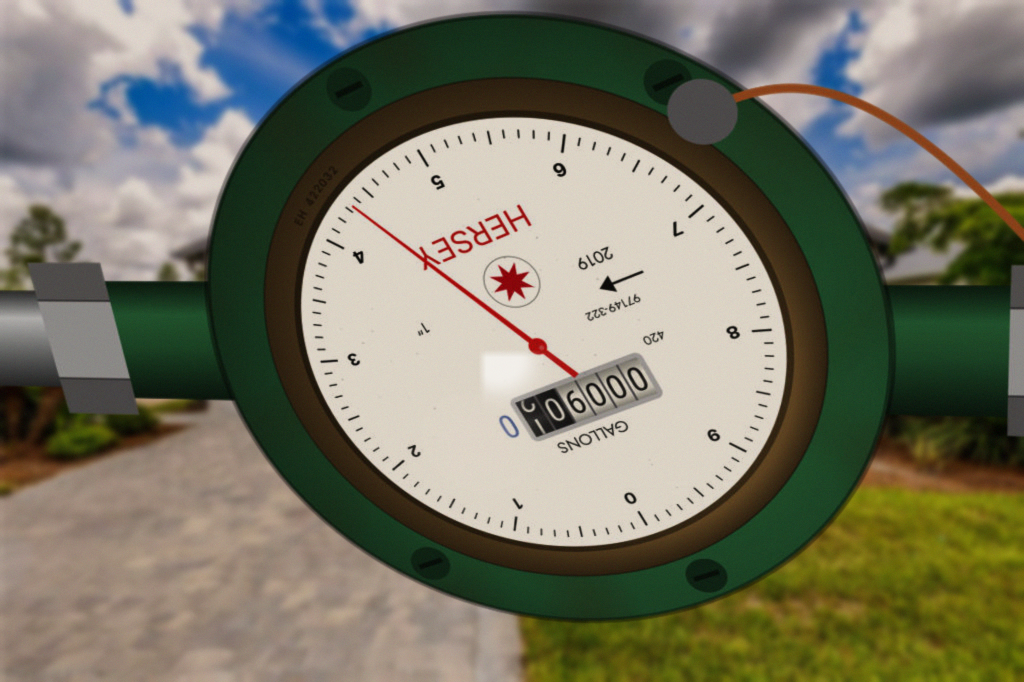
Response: 9014.3gal
